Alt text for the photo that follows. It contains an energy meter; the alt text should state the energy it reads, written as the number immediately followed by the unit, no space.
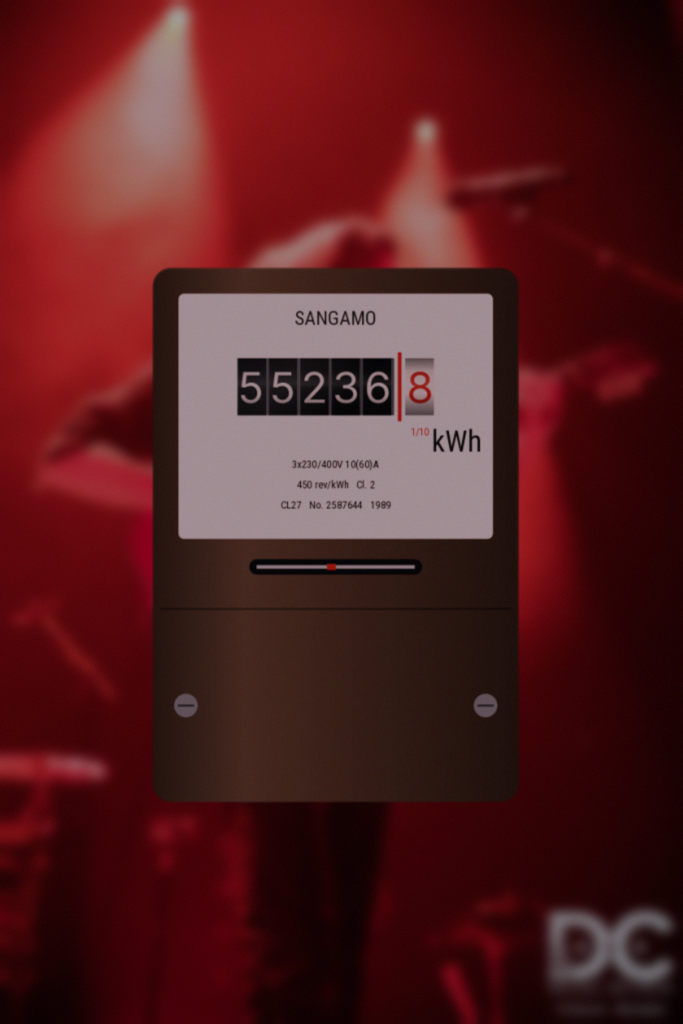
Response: 55236.8kWh
